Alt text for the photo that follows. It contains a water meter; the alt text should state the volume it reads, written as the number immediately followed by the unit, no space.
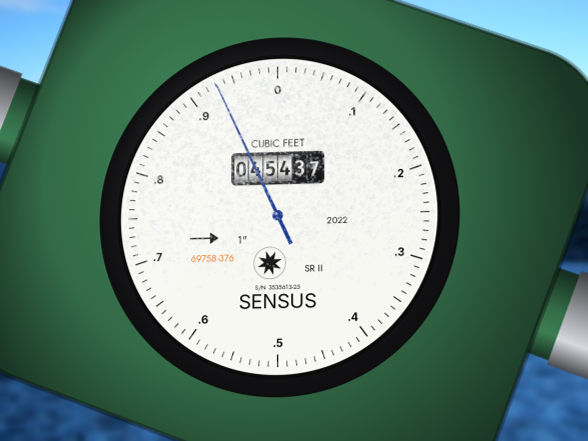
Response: 45436.93ft³
